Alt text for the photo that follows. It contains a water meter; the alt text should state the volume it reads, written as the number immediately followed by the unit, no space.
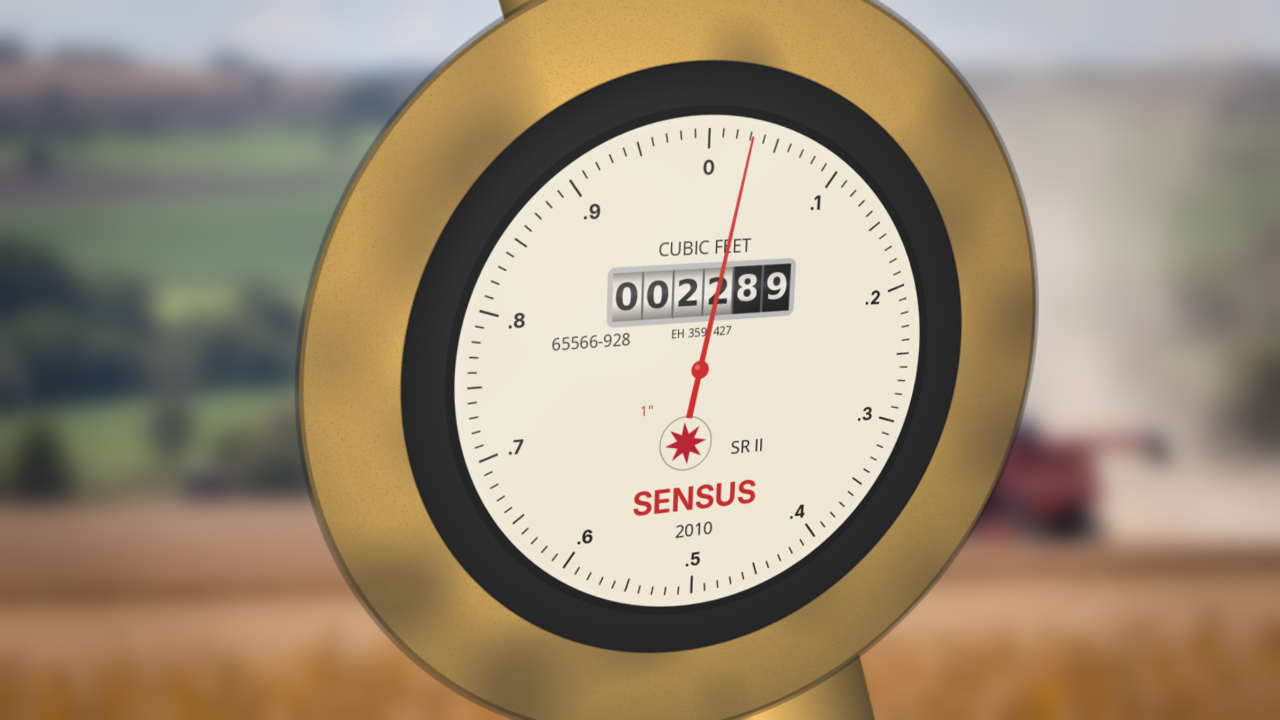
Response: 2289.03ft³
